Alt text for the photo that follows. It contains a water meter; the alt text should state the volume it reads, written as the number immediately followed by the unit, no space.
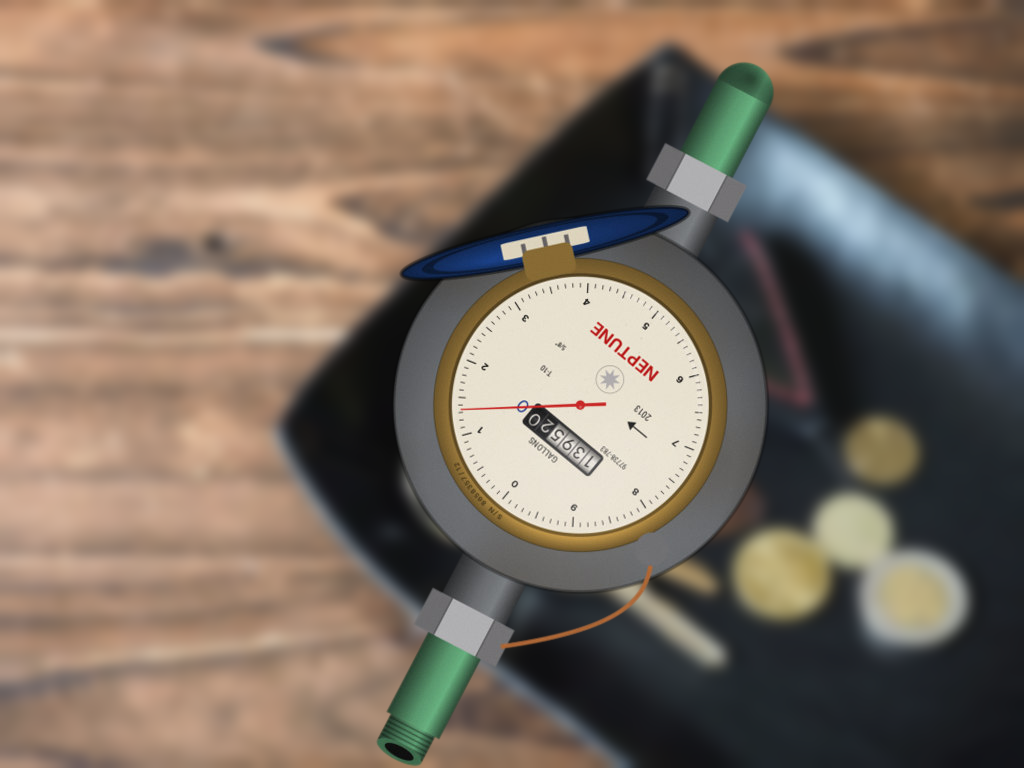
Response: 1395201.3gal
